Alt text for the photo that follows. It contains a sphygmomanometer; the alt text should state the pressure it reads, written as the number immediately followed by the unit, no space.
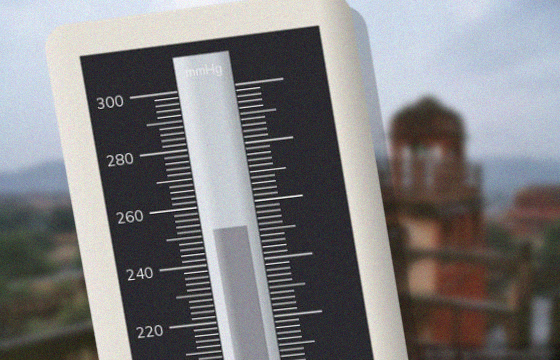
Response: 252mmHg
